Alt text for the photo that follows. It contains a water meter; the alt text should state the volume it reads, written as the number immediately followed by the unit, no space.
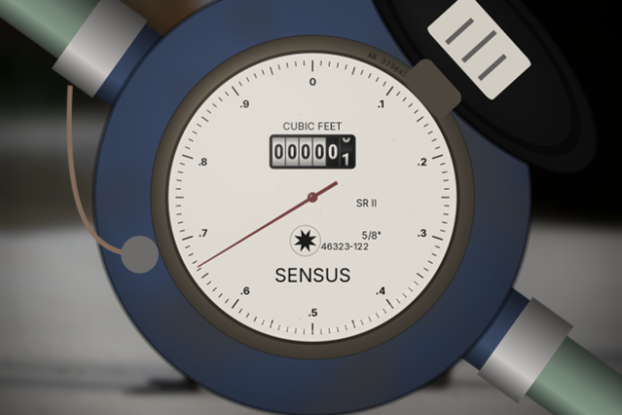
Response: 0.66ft³
